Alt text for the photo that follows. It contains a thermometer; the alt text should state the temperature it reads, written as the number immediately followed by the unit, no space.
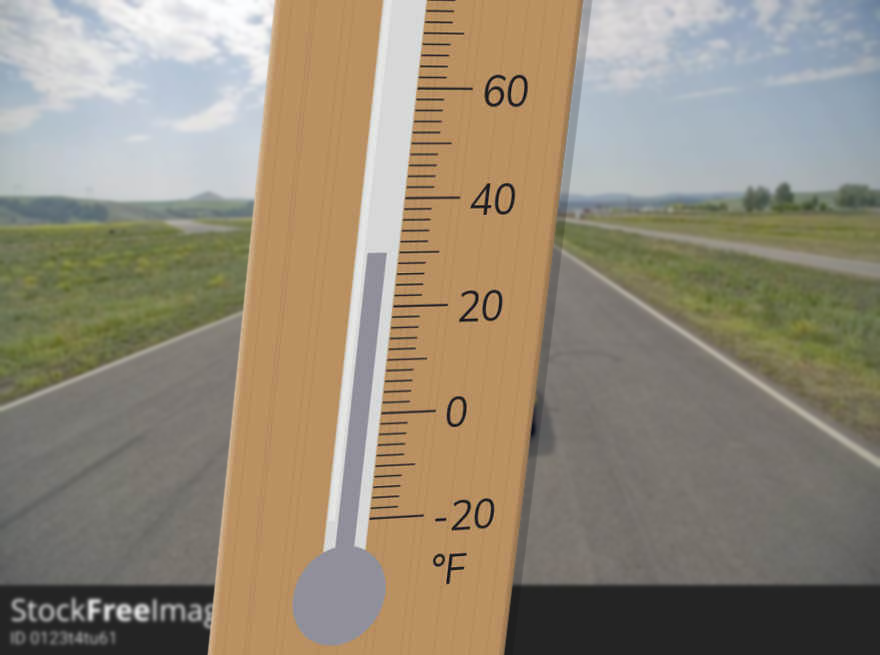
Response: 30°F
